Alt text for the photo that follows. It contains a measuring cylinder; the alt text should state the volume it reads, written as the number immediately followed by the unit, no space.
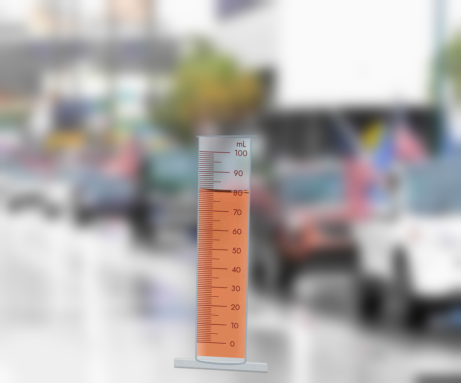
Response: 80mL
